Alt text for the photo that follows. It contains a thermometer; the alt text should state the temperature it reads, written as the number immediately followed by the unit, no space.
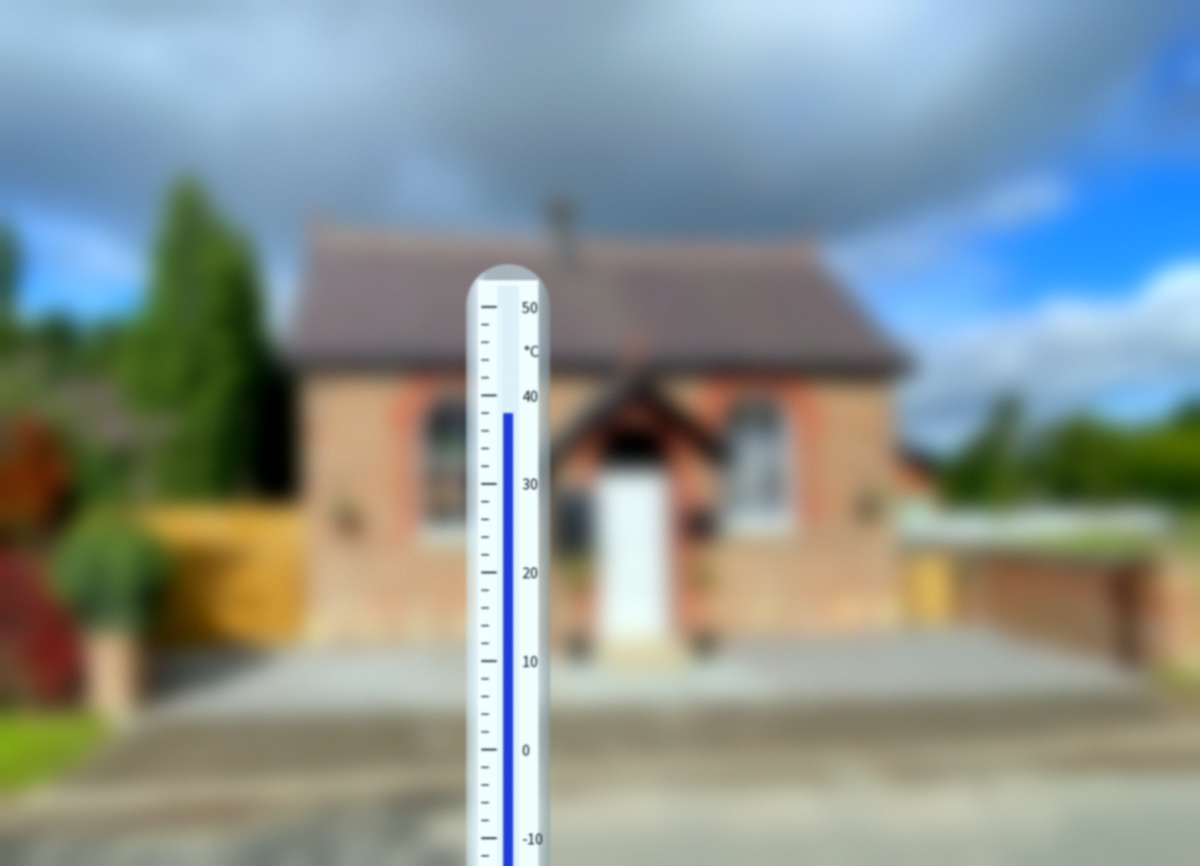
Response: 38°C
